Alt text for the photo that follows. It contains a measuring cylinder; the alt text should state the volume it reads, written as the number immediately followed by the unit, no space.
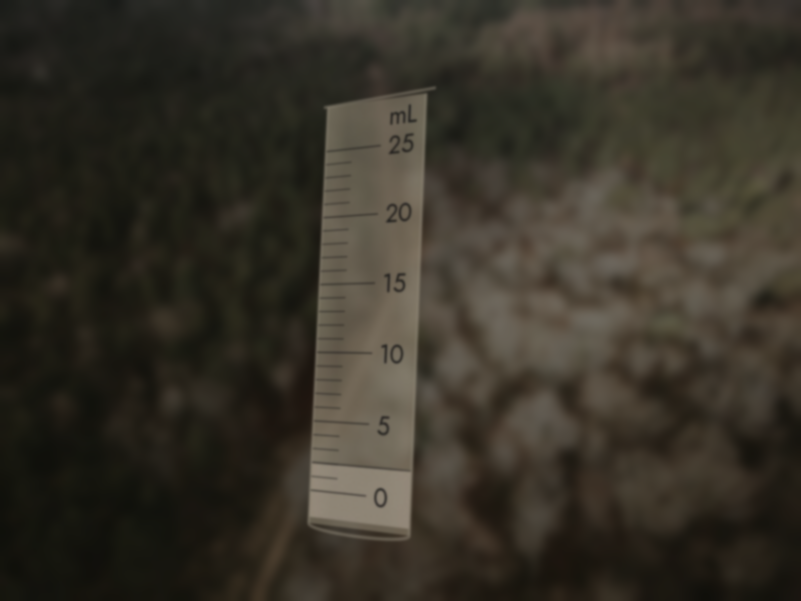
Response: 2mL
